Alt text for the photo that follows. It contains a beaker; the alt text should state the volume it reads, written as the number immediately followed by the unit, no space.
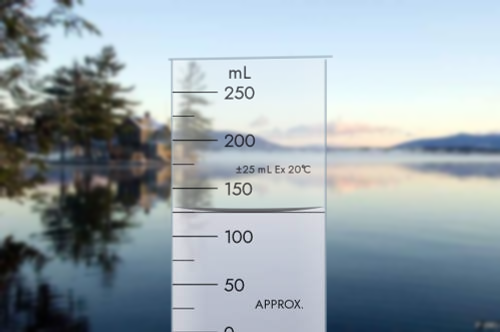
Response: 125mL
